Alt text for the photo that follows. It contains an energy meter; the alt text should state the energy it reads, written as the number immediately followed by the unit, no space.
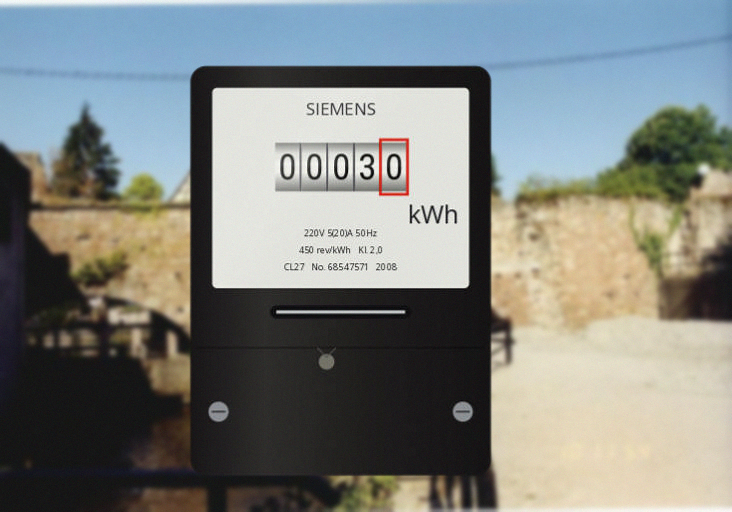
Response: 3.0kWh
